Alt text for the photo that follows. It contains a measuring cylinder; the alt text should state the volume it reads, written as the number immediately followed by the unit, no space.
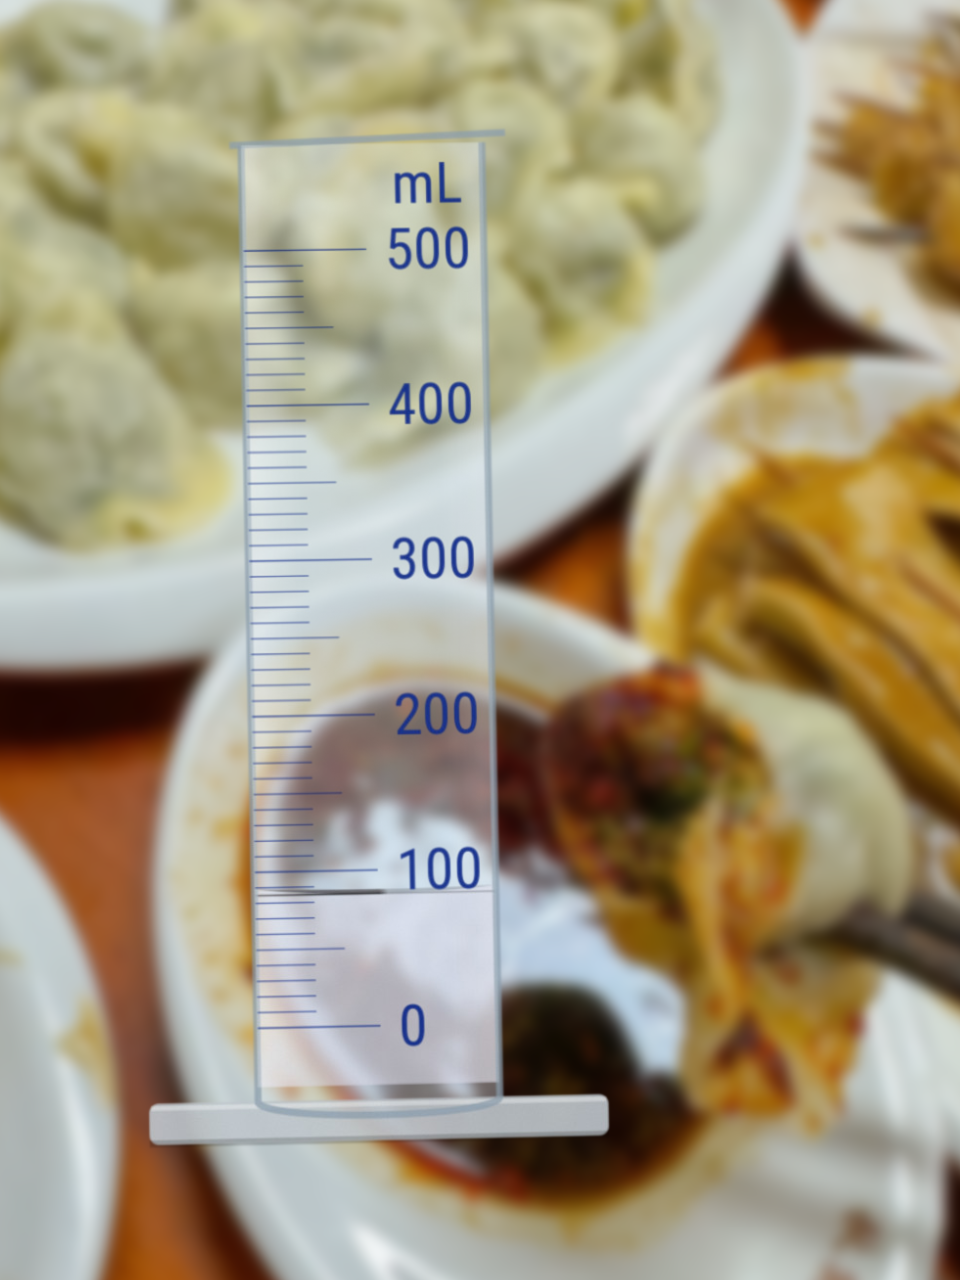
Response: 85mL
